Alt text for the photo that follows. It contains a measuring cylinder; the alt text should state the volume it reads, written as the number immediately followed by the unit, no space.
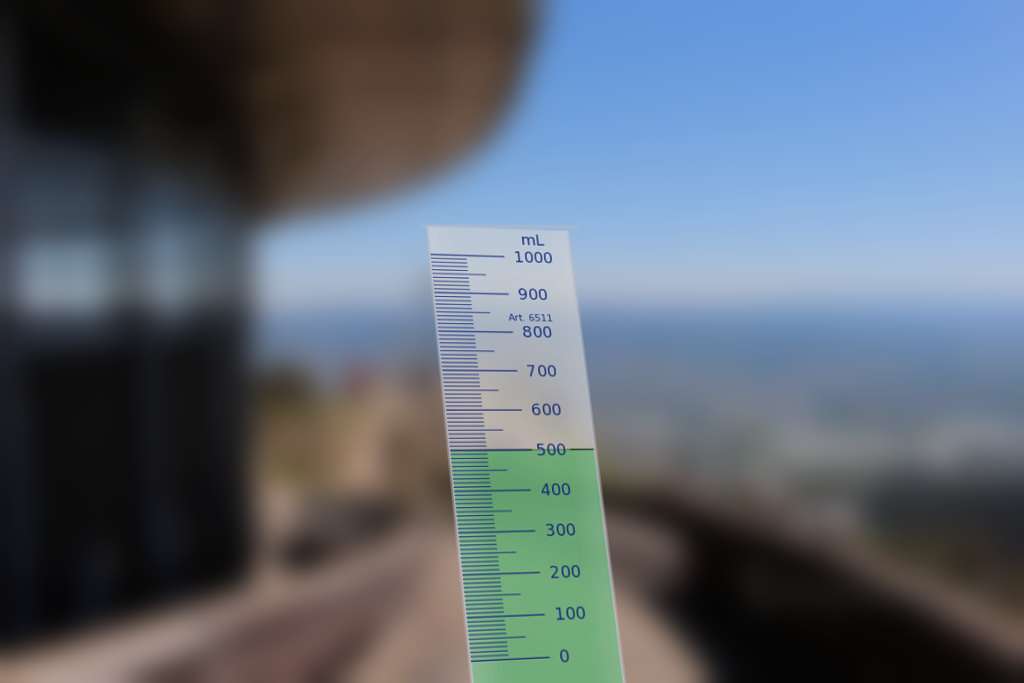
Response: 500mL
